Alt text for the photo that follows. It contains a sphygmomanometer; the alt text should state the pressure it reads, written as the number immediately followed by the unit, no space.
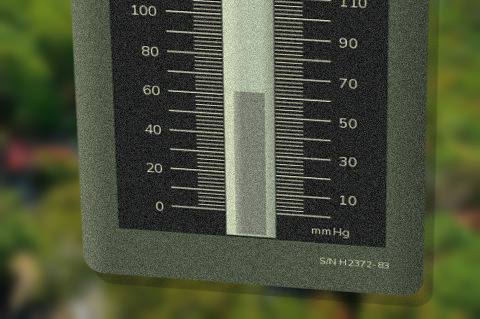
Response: 62mmHg
